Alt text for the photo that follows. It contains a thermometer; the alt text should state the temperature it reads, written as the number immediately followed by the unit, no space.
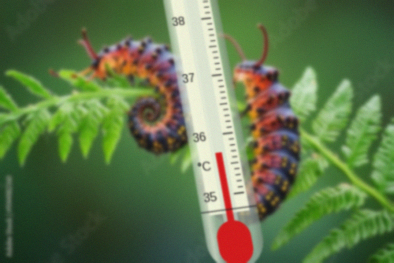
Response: 35.7°C
